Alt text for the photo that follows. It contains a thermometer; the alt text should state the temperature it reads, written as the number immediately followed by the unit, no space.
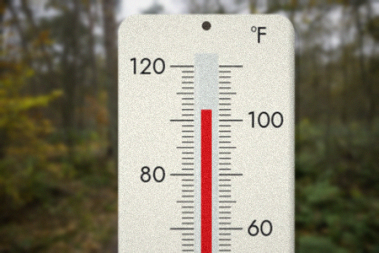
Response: 104°F
